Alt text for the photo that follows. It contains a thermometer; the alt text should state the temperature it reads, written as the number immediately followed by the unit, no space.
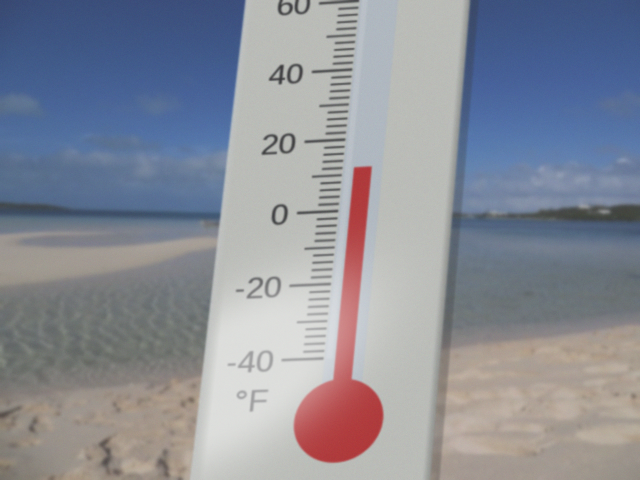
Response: 12°F
